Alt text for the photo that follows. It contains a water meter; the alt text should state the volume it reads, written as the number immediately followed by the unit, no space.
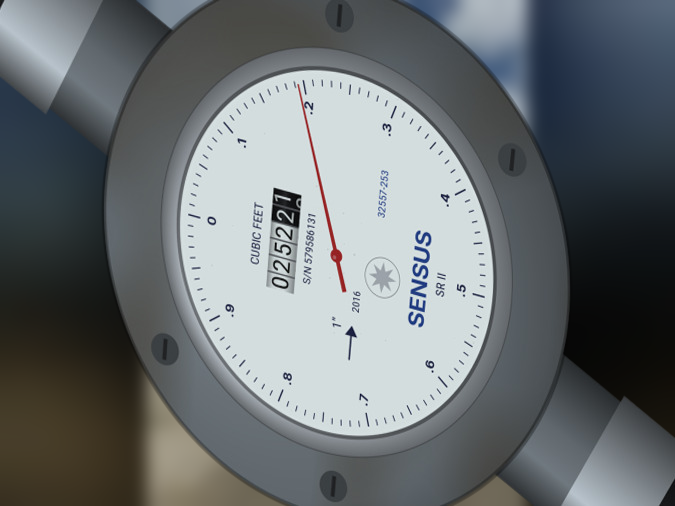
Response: 25221.19ft³
